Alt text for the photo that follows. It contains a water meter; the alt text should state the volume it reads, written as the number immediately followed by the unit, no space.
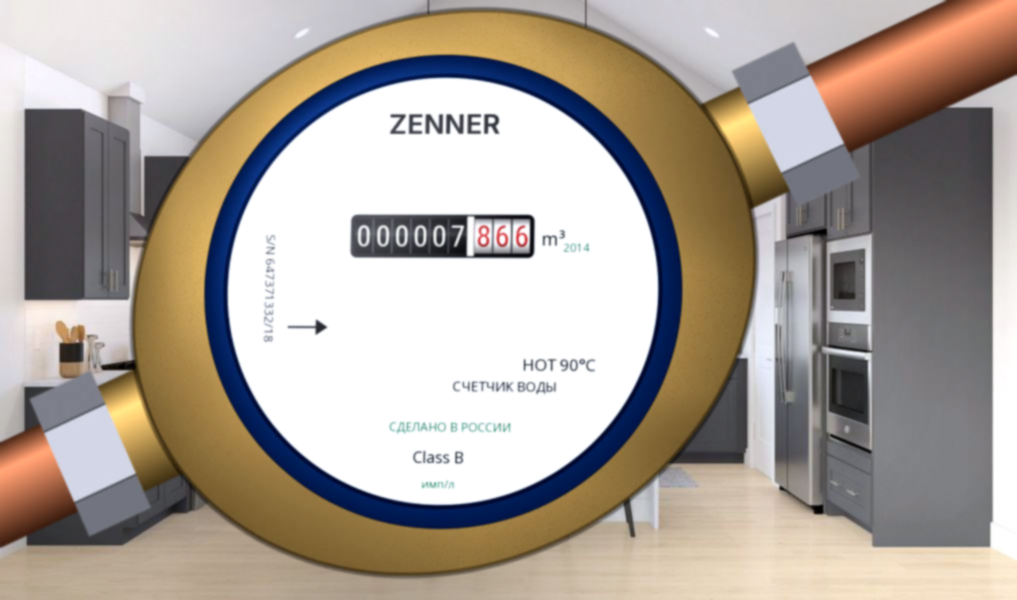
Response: 7.866m³
